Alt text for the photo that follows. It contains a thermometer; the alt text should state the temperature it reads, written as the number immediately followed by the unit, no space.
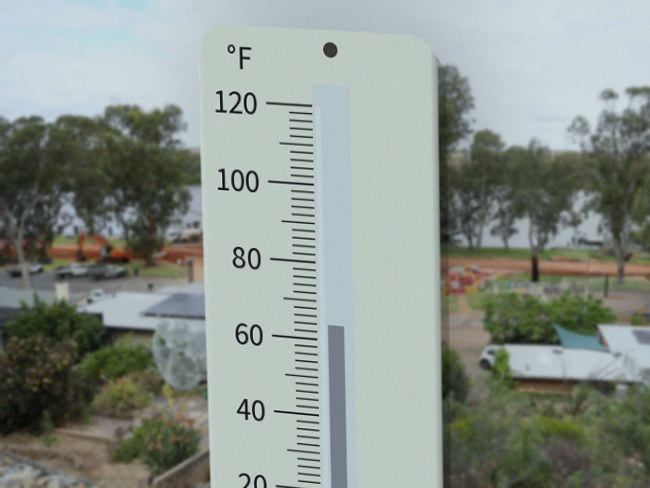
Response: 64°F
